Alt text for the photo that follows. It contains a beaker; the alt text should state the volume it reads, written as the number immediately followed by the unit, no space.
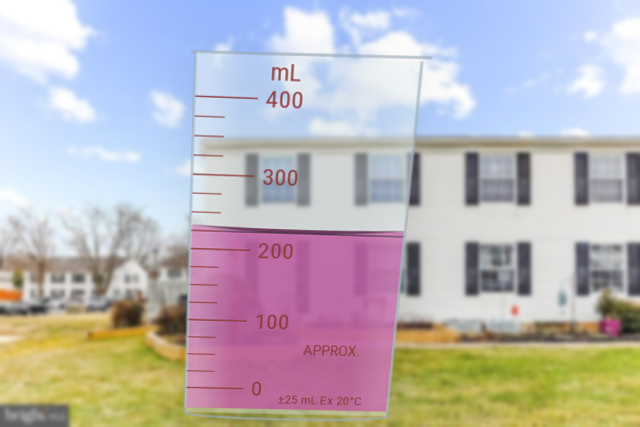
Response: 225mL
